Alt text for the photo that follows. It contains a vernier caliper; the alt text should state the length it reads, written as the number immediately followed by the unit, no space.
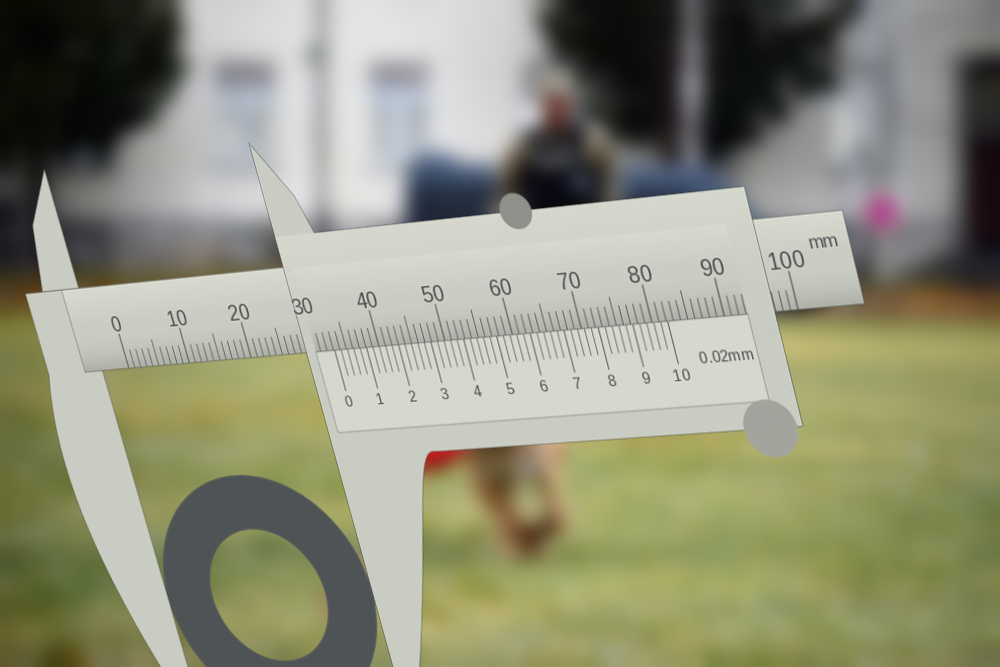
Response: 33.2mm
